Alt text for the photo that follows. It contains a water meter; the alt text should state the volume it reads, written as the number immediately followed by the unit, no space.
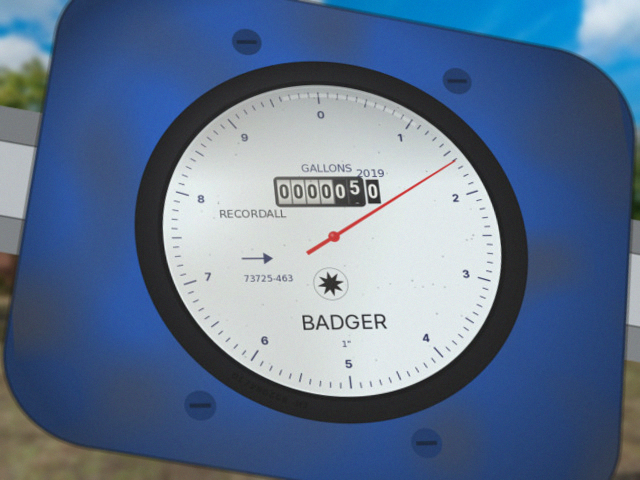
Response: 51.6gal
